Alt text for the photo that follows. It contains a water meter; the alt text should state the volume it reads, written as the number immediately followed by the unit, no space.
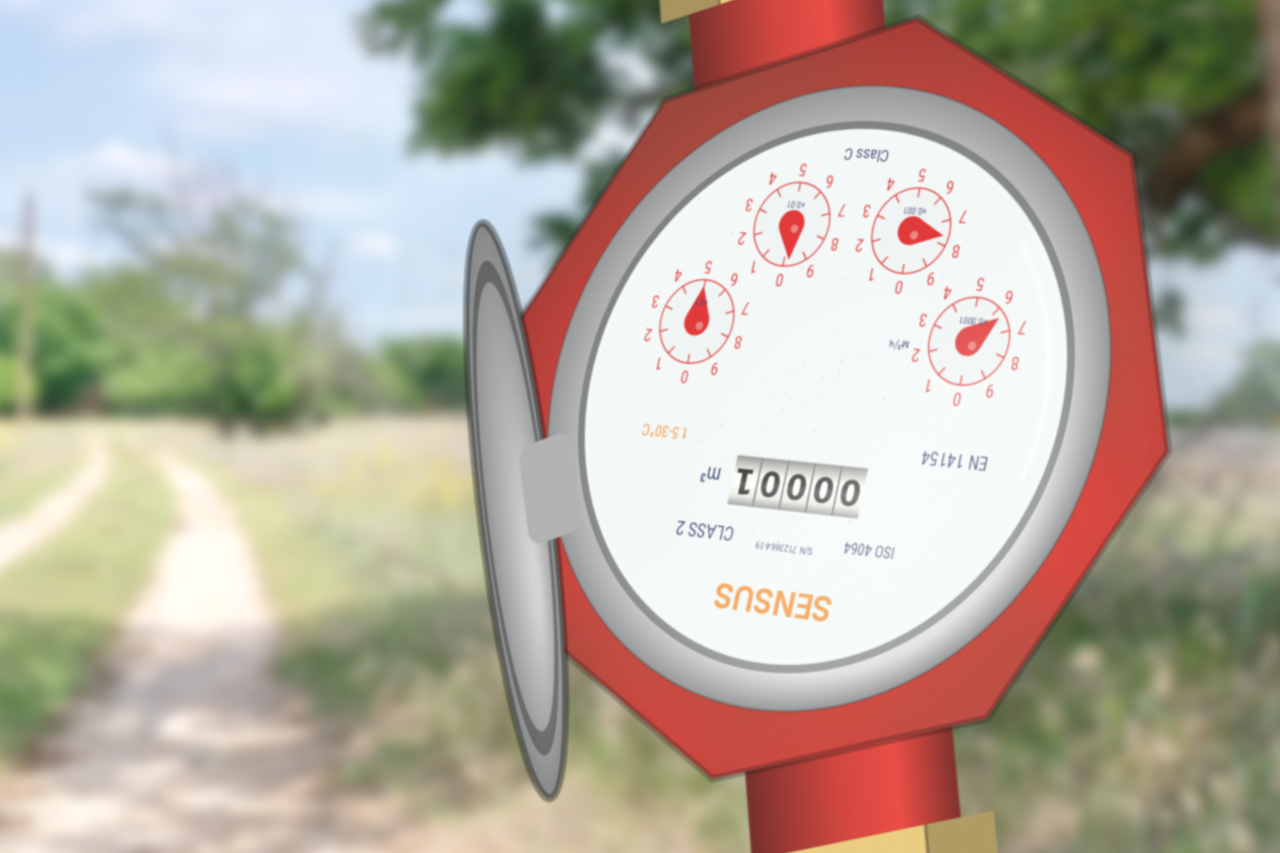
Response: 1.4976m³
